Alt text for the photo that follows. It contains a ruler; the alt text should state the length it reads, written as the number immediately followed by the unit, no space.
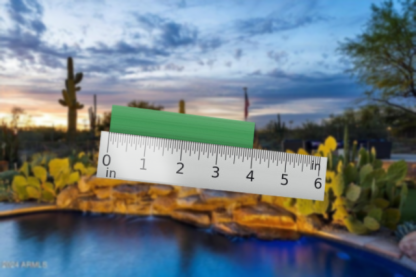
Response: 4in
